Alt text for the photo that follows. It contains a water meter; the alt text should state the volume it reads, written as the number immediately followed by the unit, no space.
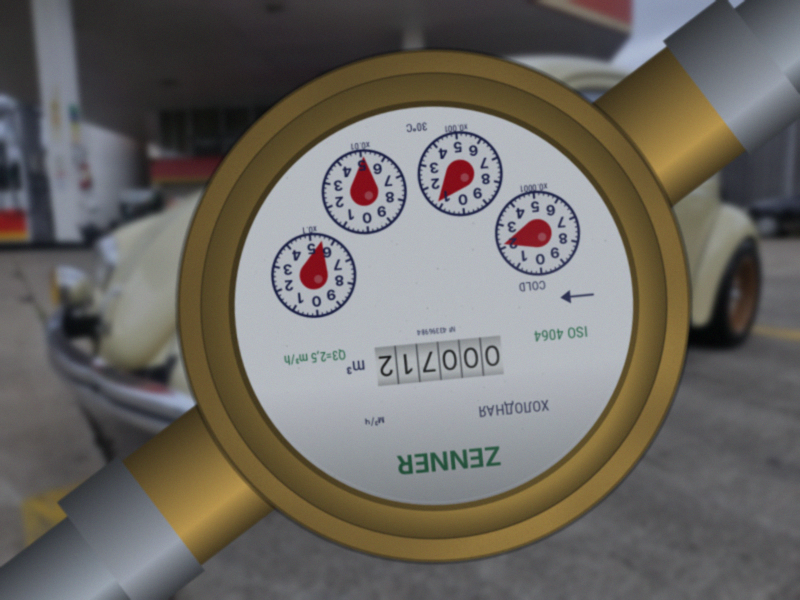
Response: 712.5512m³
